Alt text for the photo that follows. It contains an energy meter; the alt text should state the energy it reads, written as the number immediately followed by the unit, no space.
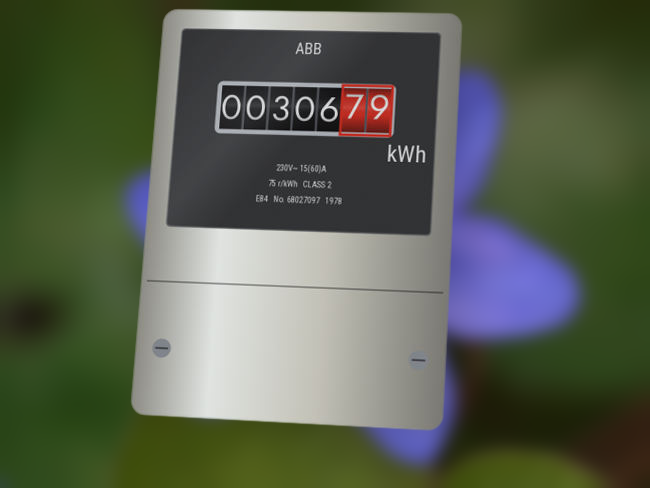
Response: 306.79kWh
